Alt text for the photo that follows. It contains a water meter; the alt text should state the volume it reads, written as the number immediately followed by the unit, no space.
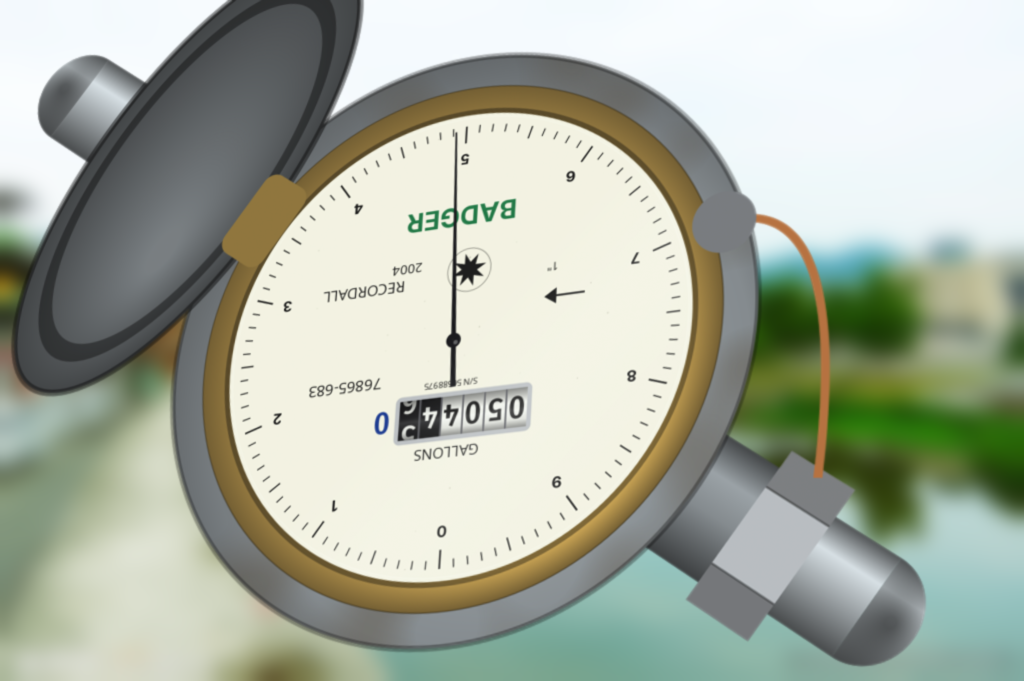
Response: 504454.9gal
